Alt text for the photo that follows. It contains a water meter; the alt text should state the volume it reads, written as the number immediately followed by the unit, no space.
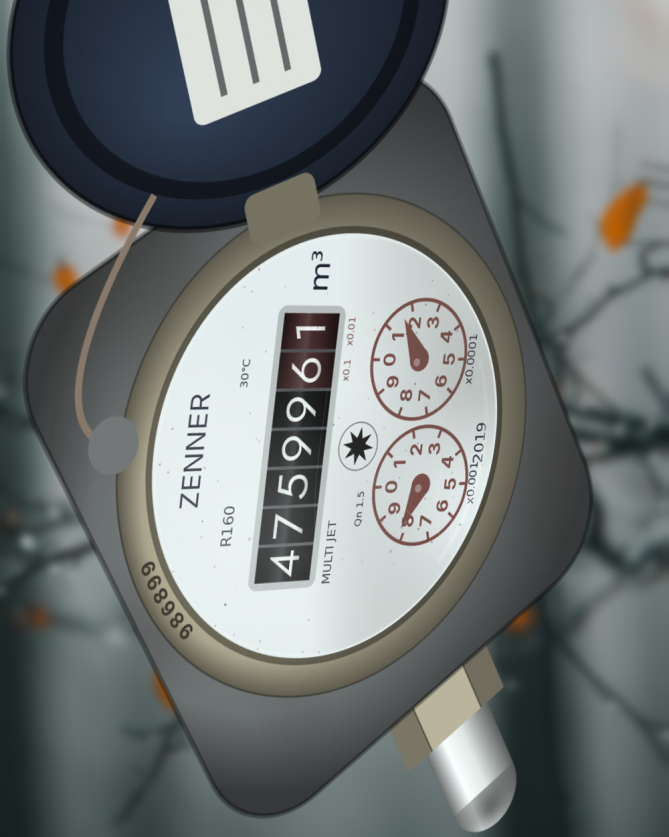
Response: 47599.6181m³
